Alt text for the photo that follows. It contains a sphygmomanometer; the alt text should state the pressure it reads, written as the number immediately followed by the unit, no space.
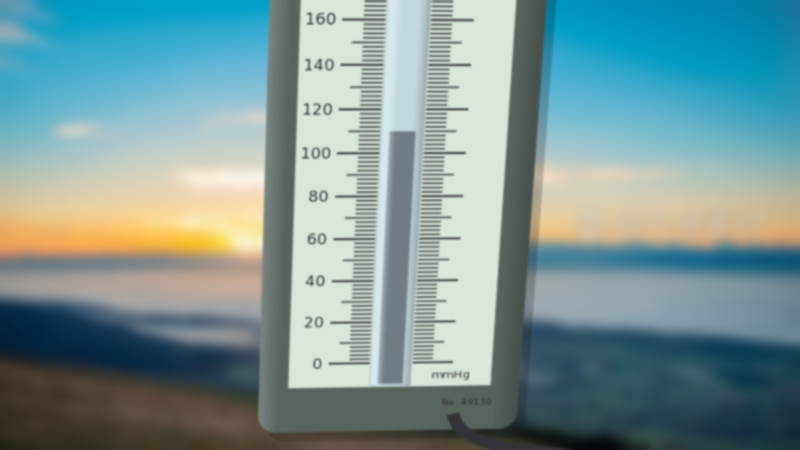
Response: 110mmHg
